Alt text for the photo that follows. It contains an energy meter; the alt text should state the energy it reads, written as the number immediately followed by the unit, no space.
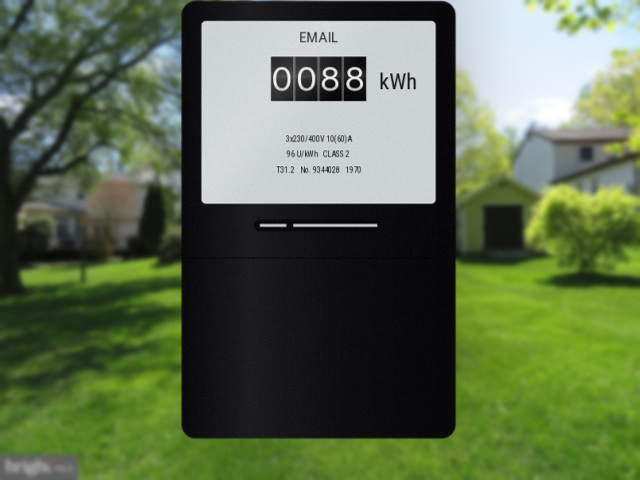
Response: 88kWh
